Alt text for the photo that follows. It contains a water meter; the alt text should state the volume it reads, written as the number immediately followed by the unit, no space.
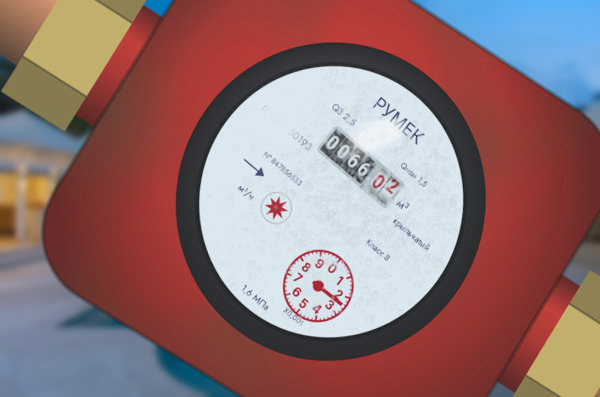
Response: 66.022m³
